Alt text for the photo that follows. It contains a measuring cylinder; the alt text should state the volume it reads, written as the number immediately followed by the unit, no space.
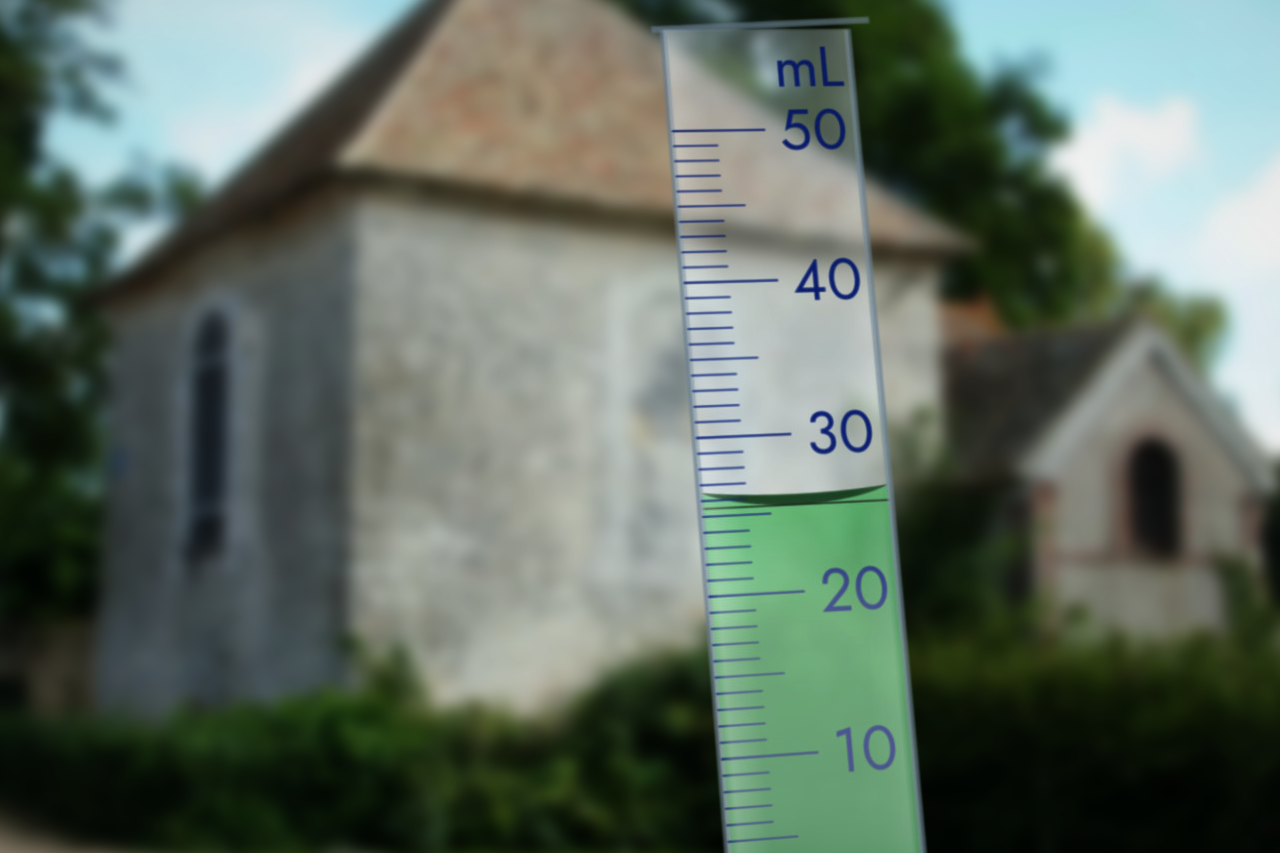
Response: 25.5mL
